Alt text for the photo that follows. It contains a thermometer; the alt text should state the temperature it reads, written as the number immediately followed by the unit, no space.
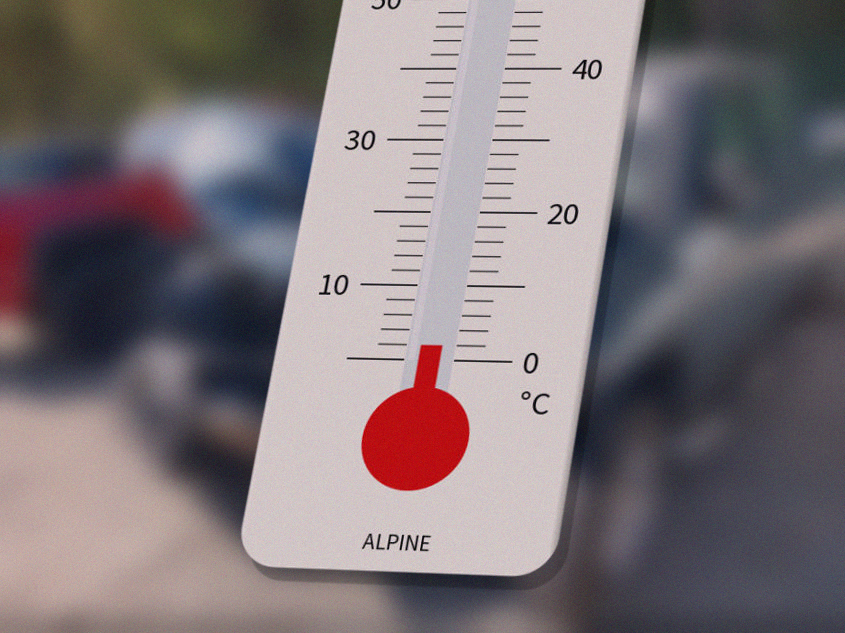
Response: 2°C
